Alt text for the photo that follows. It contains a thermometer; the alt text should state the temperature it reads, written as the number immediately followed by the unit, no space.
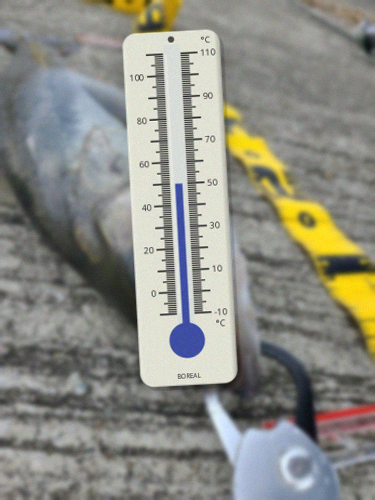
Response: 50°C
